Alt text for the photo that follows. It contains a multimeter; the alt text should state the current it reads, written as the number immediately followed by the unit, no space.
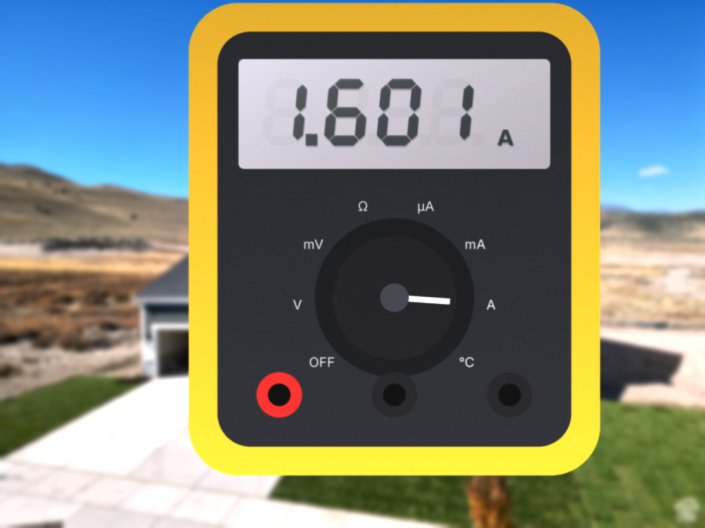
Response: 1.601A
